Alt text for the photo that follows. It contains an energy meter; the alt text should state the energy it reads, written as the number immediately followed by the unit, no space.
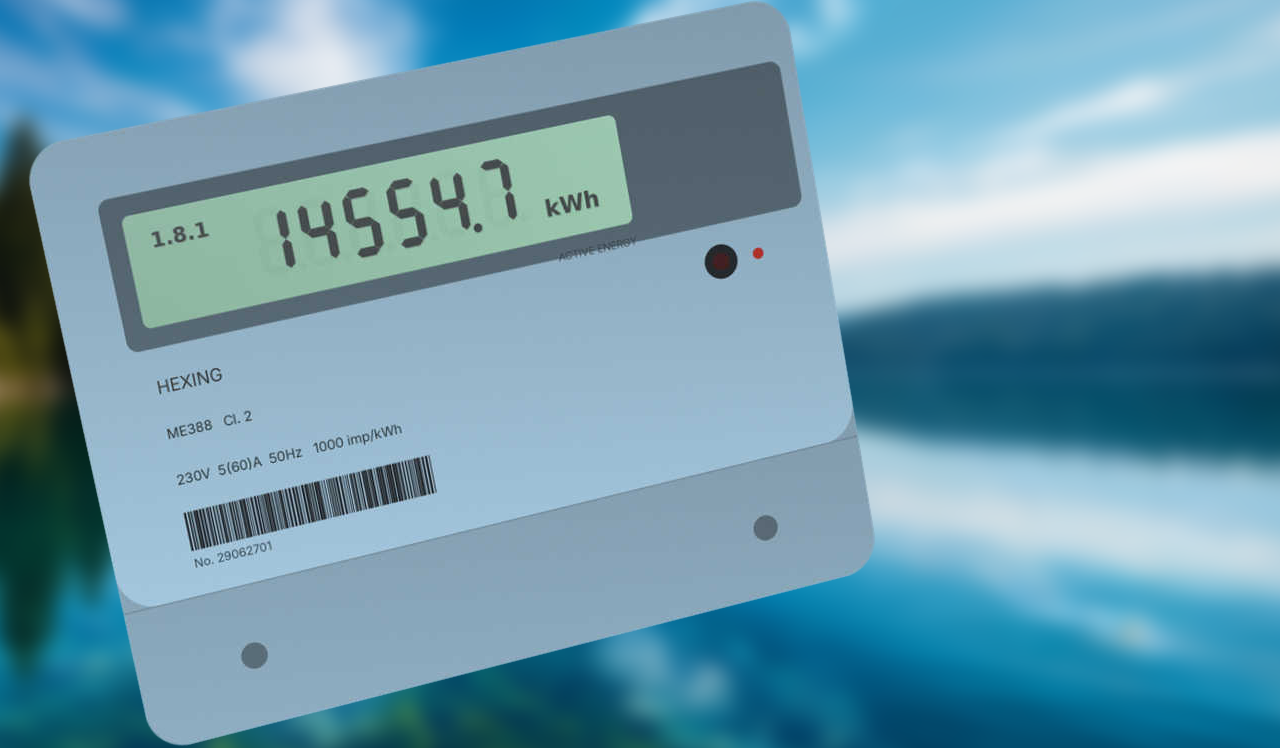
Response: 14554.7kWh
